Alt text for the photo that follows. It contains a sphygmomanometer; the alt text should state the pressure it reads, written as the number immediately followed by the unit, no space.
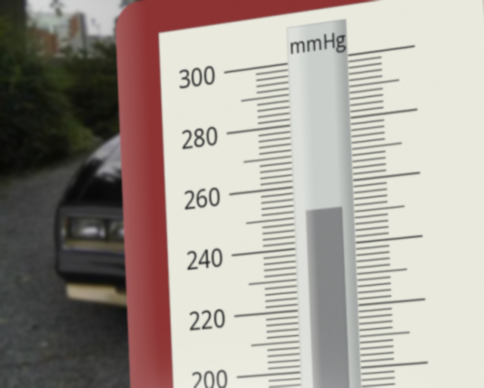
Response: 252mmHg
